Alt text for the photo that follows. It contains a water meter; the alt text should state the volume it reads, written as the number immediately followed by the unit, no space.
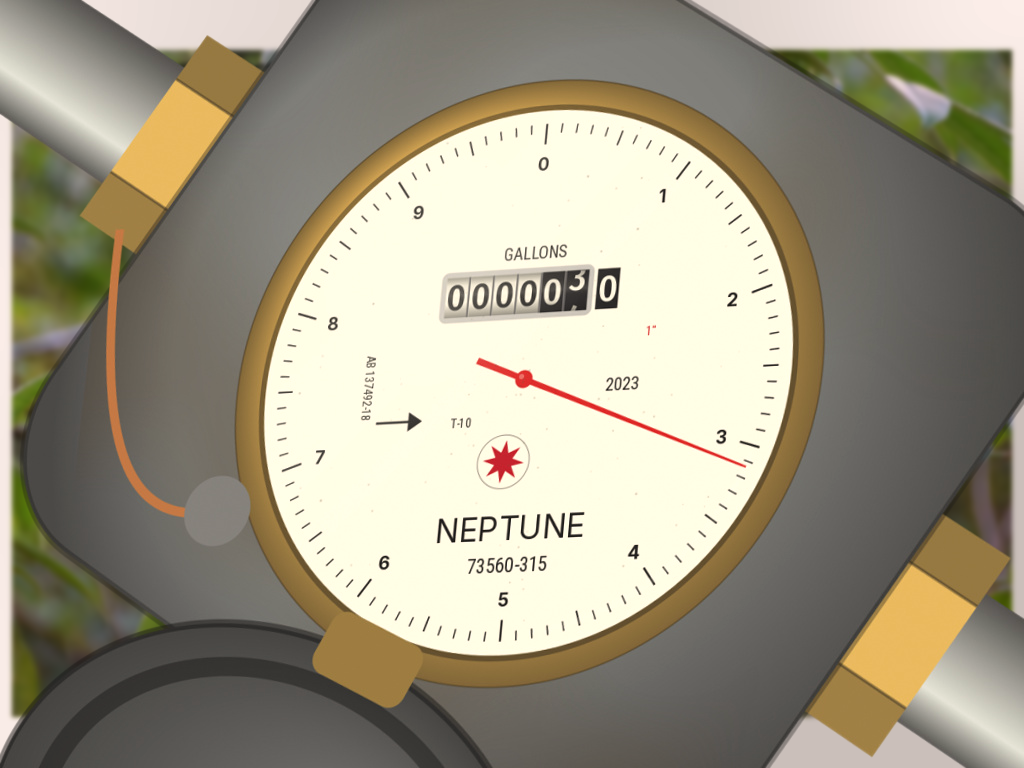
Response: 33.1gal
